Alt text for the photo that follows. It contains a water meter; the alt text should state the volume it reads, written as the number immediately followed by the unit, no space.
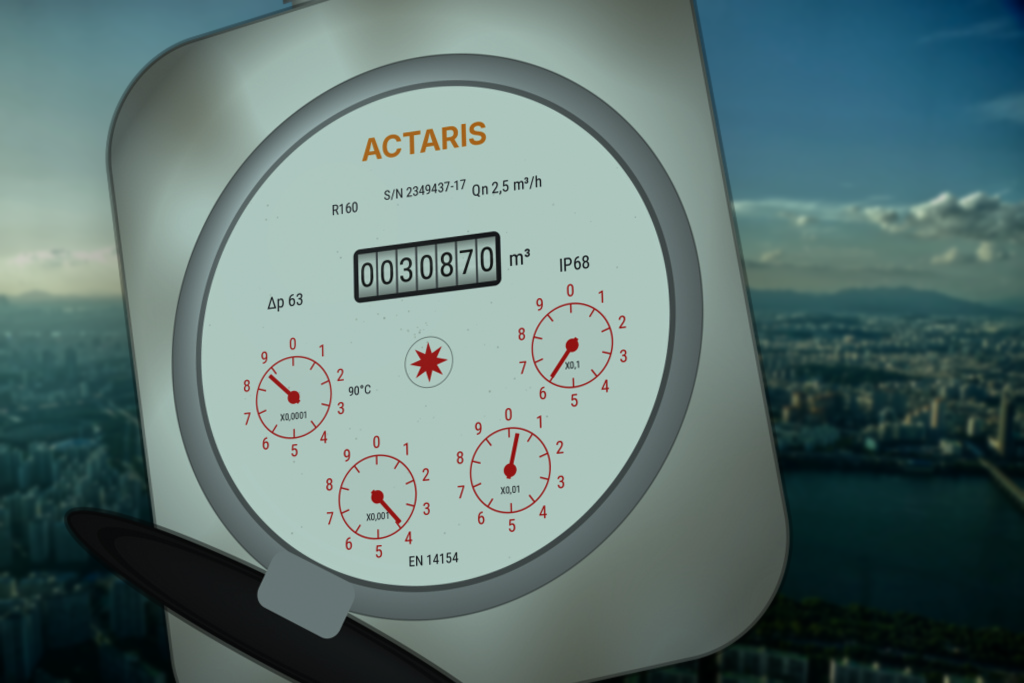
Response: 30870.6038m³
